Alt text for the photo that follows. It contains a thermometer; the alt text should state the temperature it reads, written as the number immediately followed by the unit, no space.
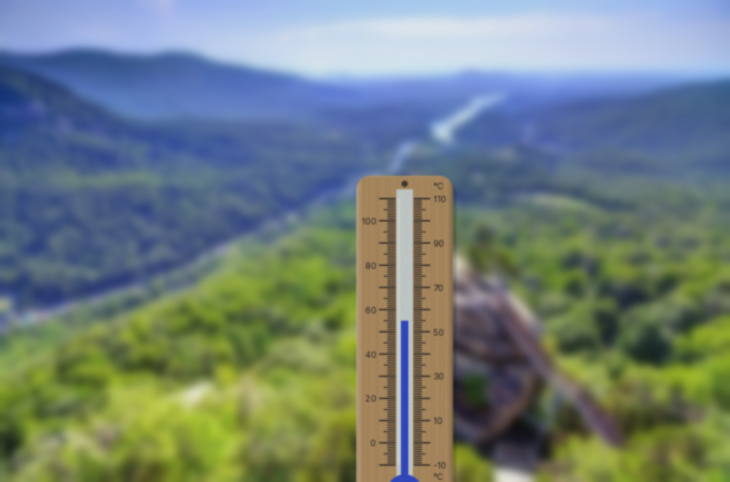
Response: 55°C
